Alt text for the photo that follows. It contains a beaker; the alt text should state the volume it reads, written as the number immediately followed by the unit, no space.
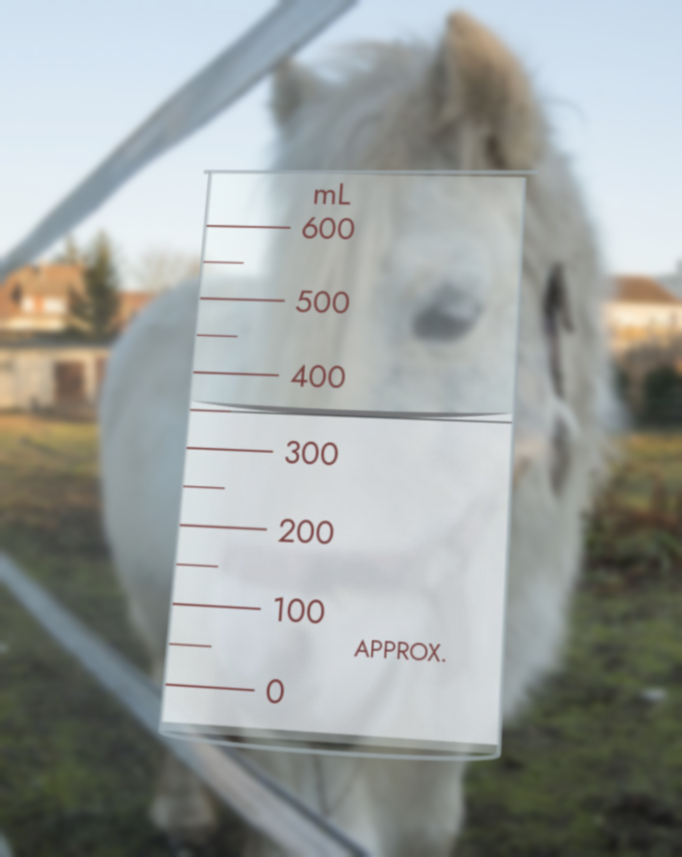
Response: 350mL
